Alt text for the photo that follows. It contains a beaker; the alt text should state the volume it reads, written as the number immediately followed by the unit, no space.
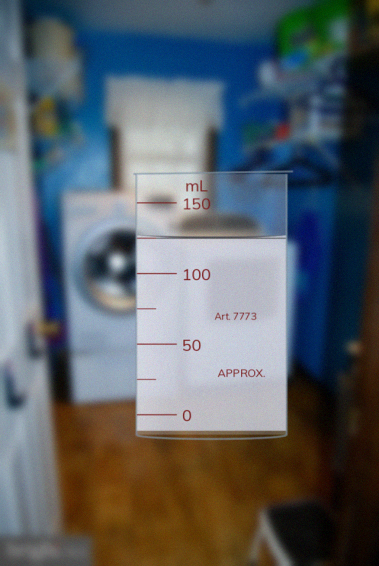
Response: 125mL
